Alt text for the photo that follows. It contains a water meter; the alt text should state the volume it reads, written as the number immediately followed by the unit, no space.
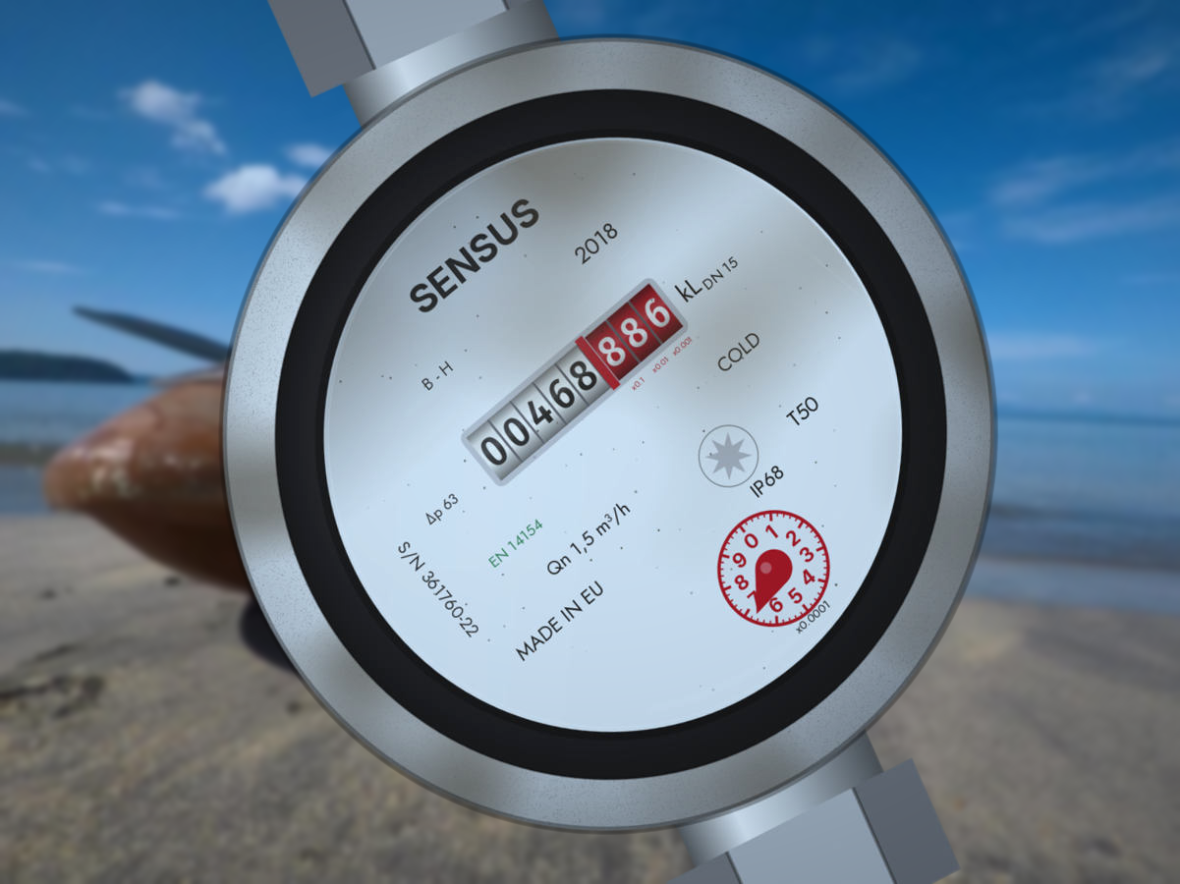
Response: 468.8866kL
